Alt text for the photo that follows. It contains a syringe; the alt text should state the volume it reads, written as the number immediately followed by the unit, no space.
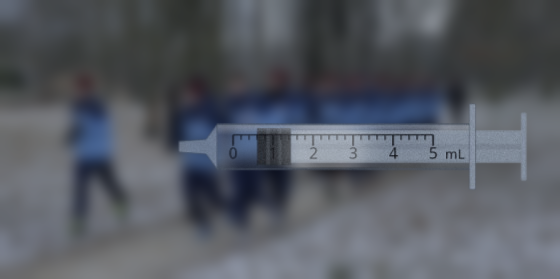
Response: 0.6mL
